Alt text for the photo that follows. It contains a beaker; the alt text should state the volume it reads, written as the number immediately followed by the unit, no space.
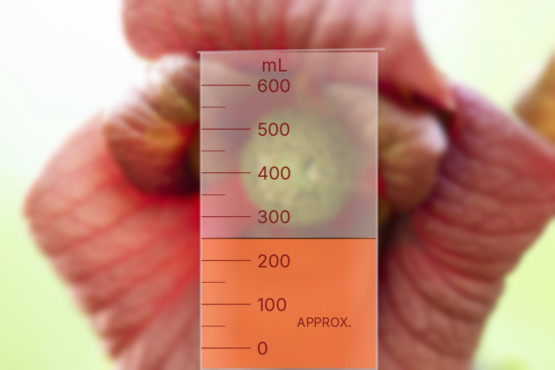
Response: 250mL
